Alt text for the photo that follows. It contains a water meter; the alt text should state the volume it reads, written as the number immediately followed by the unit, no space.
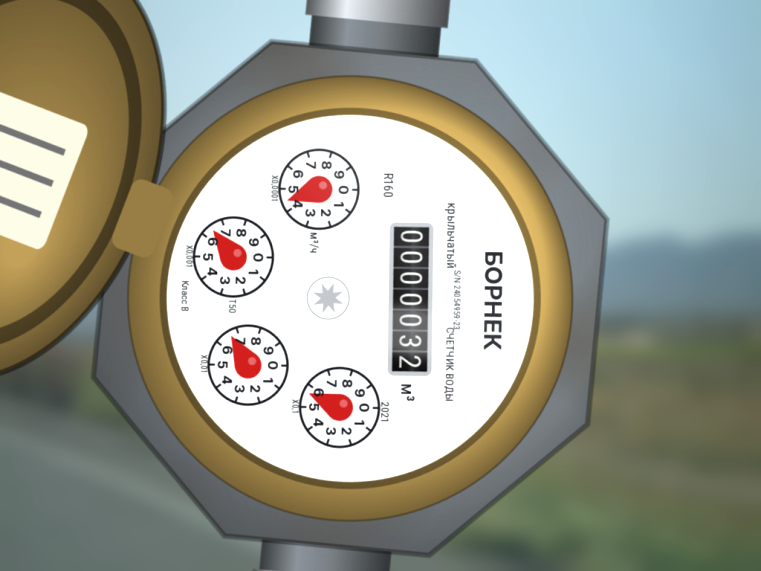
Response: 32.5664m³
